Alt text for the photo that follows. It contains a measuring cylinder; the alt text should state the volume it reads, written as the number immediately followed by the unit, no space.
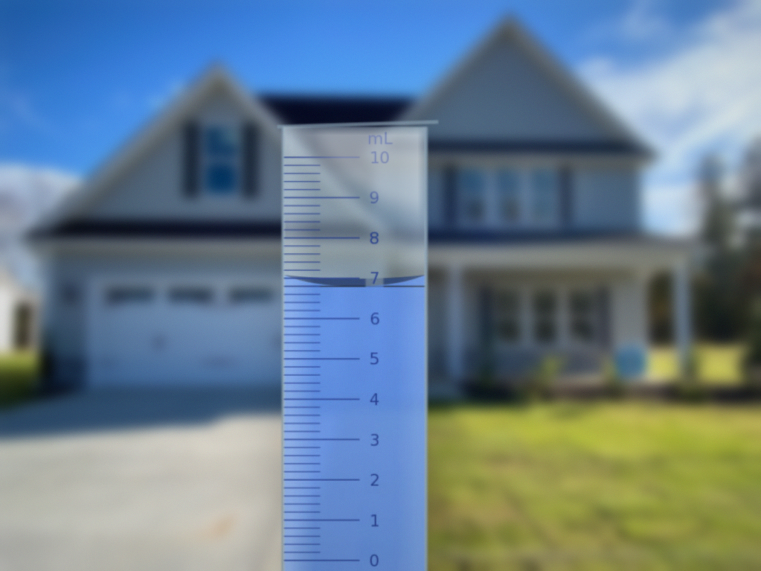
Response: 6.8mL
